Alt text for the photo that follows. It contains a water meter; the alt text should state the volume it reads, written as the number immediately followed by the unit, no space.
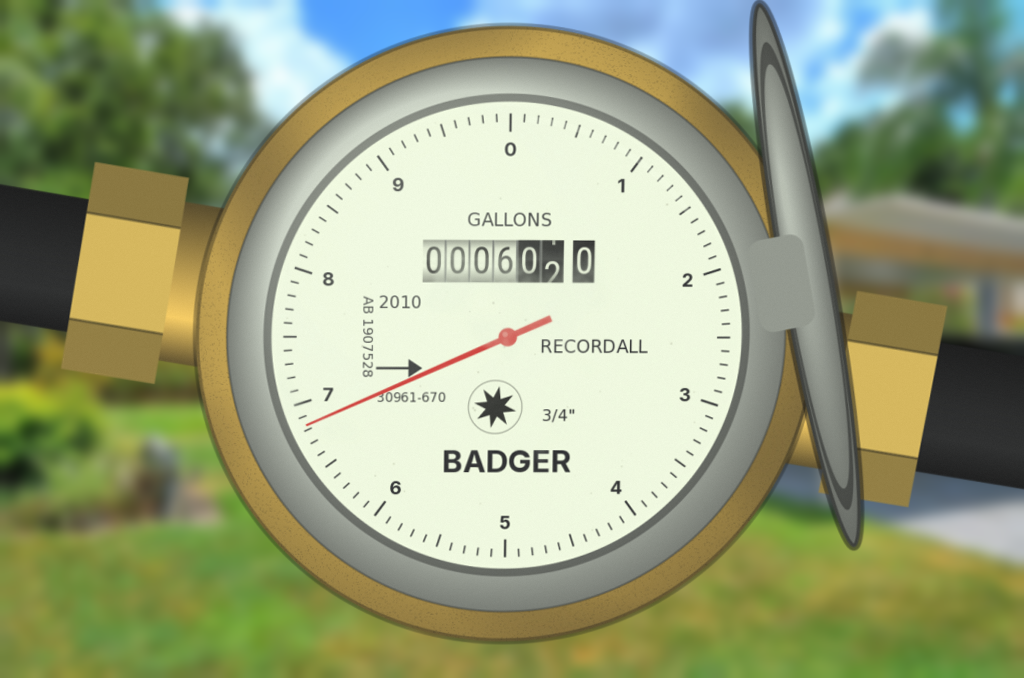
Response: 6016.8gal
